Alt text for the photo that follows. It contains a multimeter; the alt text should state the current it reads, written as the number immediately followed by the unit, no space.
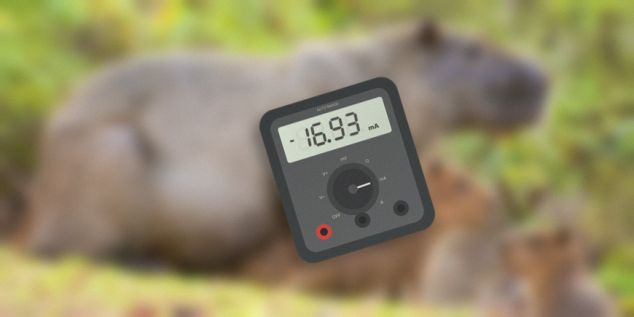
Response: -16.93mA
